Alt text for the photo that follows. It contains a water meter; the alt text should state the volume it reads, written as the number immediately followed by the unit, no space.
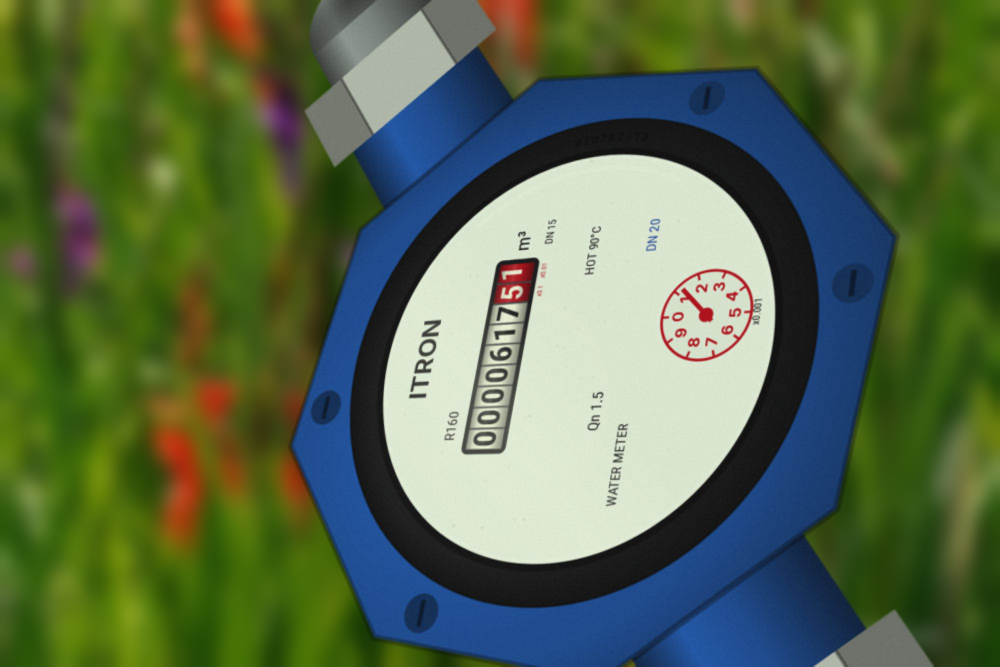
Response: 617.511m³
